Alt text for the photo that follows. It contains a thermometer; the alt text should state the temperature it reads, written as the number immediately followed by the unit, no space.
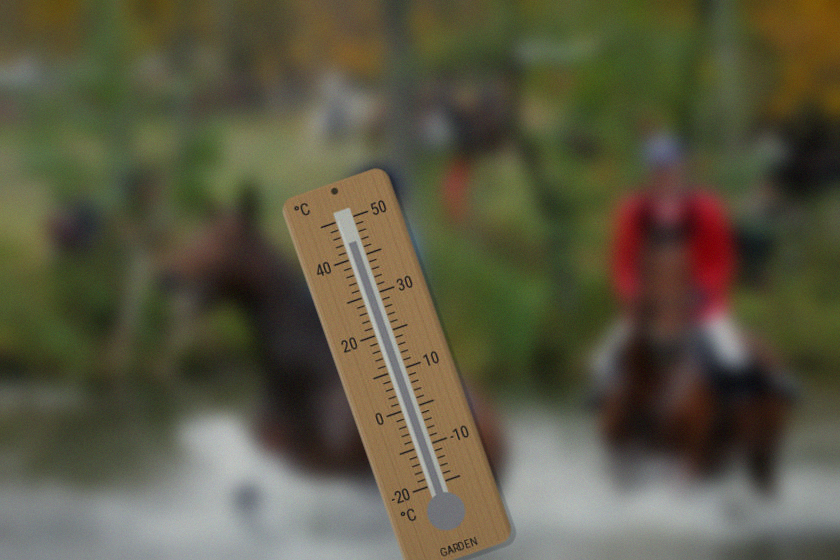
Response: 44°C
